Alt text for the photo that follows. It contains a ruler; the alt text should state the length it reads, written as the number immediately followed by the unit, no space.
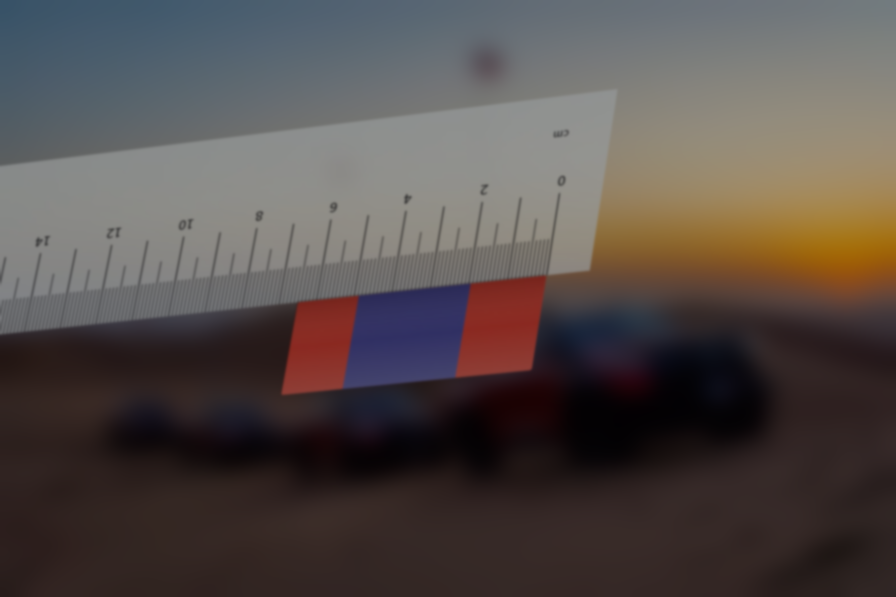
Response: 6.5cm
